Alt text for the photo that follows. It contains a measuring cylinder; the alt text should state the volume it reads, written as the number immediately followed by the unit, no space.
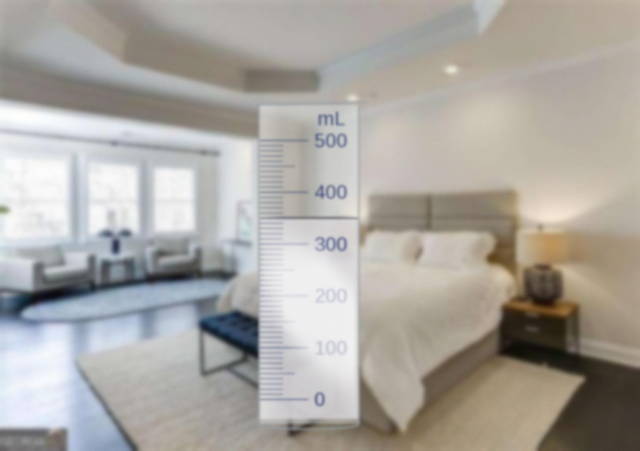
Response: 350mL
